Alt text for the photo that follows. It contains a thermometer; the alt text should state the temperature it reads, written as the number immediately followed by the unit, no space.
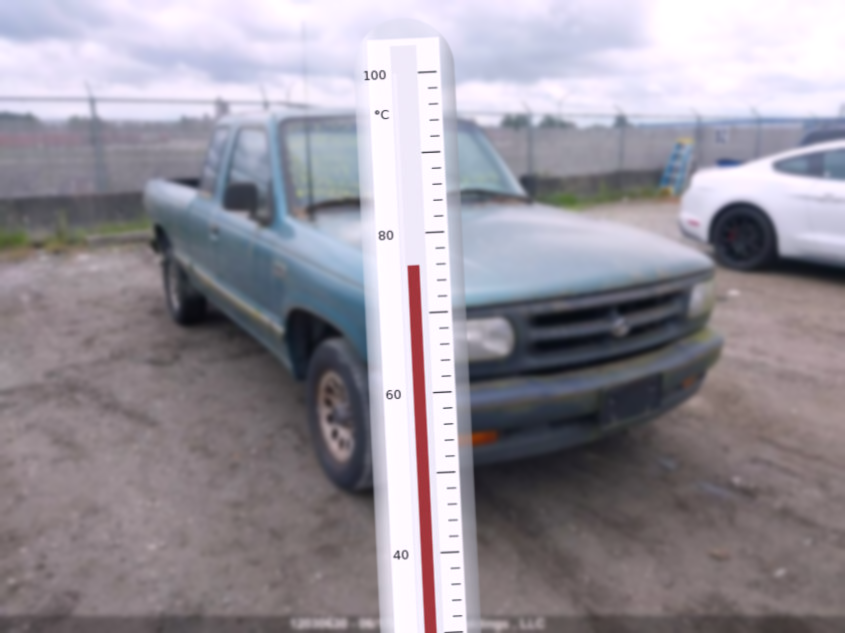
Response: 76°C
